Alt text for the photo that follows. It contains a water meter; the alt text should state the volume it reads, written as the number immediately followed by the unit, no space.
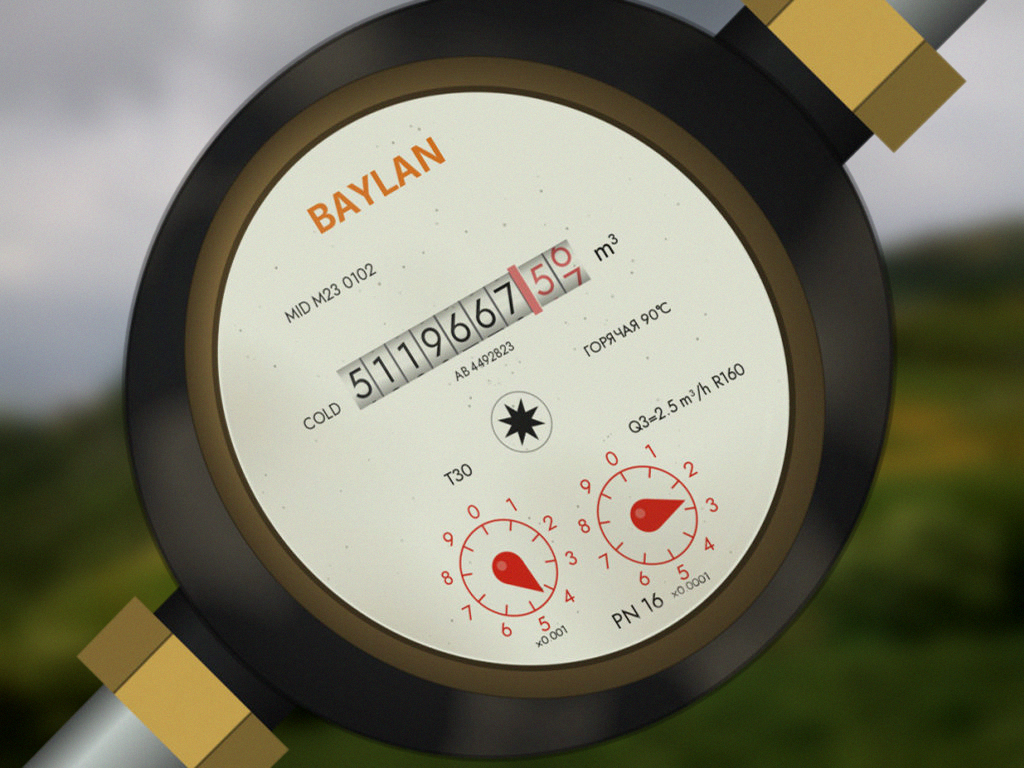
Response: 5119667.5642m³
